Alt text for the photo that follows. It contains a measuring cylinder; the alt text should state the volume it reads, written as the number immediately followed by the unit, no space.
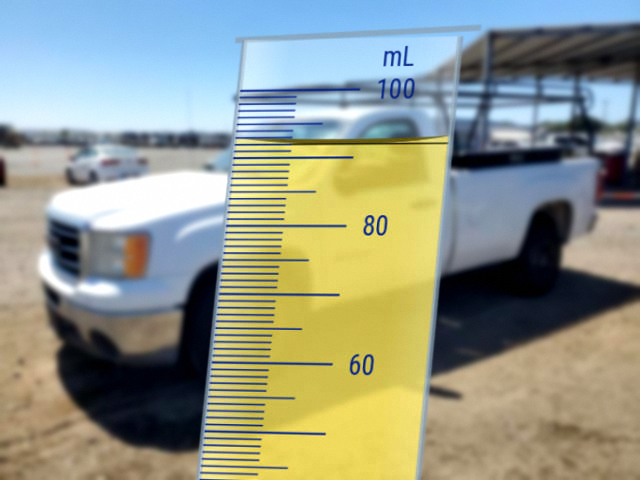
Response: 92mL
